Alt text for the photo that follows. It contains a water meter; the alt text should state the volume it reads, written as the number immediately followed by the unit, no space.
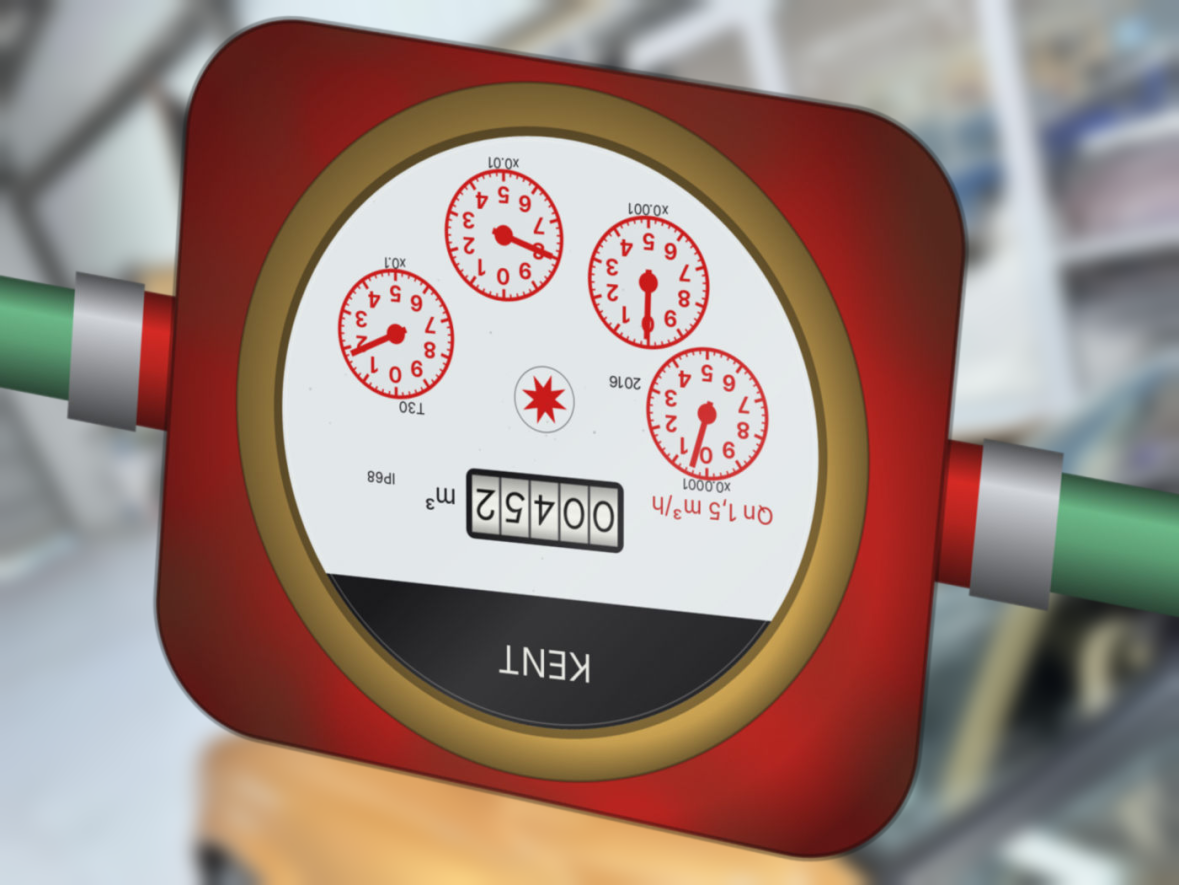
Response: 452.1800m³
